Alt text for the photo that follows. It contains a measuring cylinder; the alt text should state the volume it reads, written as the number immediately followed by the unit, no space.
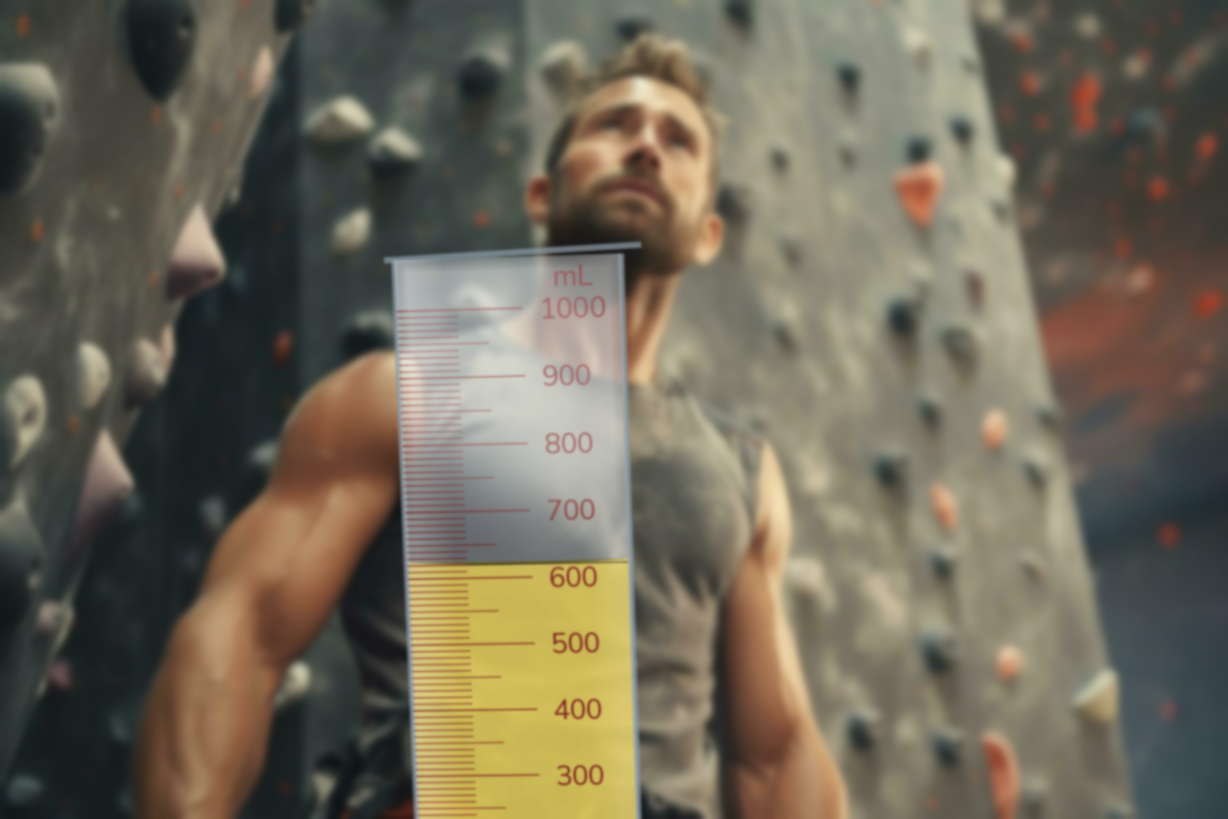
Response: 620mL
